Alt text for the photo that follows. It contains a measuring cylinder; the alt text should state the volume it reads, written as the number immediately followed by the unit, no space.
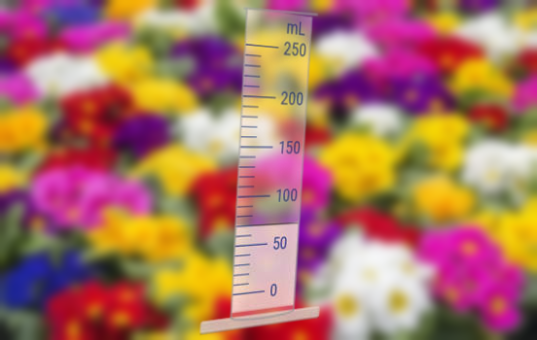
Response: 70mL
